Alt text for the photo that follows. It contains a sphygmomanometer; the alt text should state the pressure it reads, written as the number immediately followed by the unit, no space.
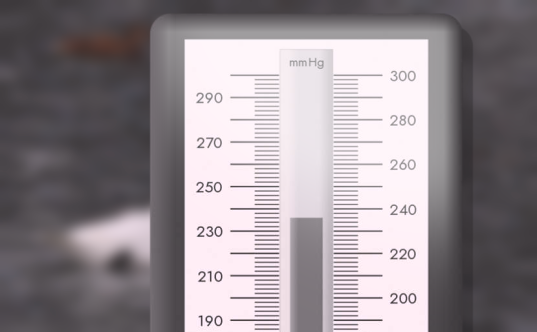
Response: 236mmHg
